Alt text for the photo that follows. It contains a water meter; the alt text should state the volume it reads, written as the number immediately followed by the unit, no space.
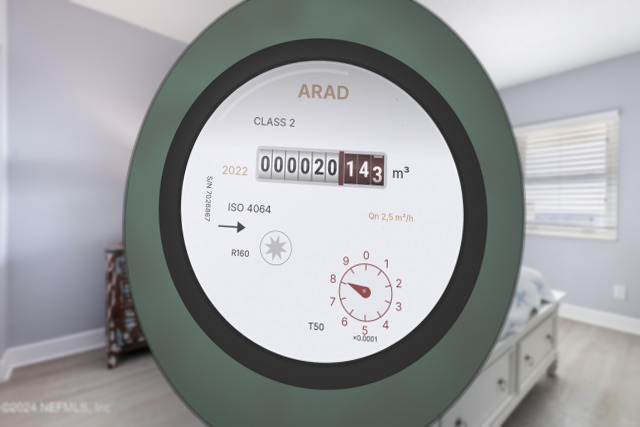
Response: 20.1428m³
